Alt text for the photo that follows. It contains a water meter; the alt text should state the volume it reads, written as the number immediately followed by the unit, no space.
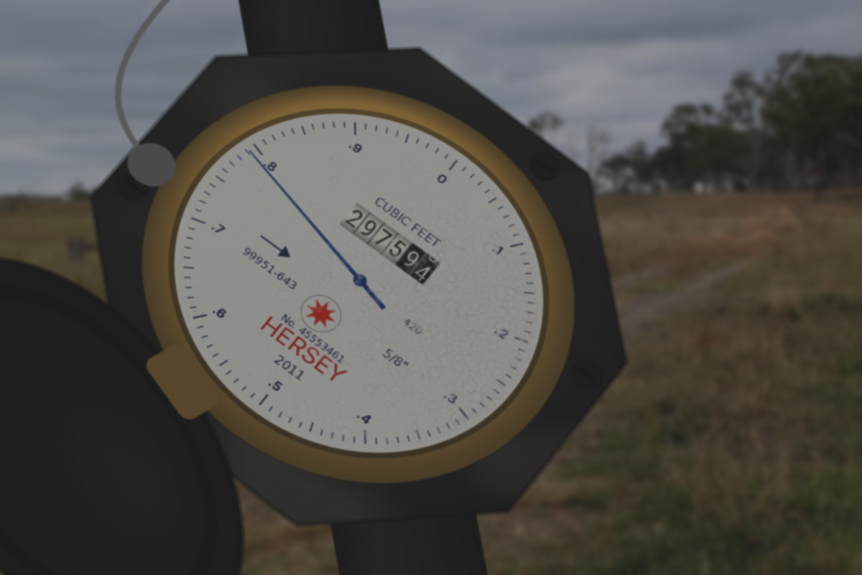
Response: 297593.79ft³
